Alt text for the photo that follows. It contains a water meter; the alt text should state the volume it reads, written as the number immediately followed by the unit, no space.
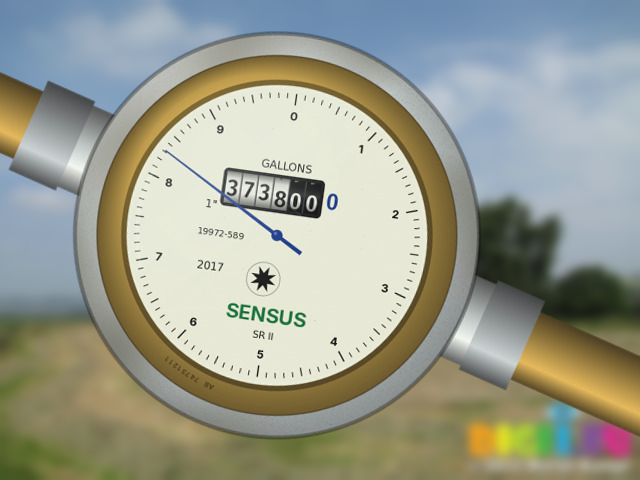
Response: 3737998.3gal
